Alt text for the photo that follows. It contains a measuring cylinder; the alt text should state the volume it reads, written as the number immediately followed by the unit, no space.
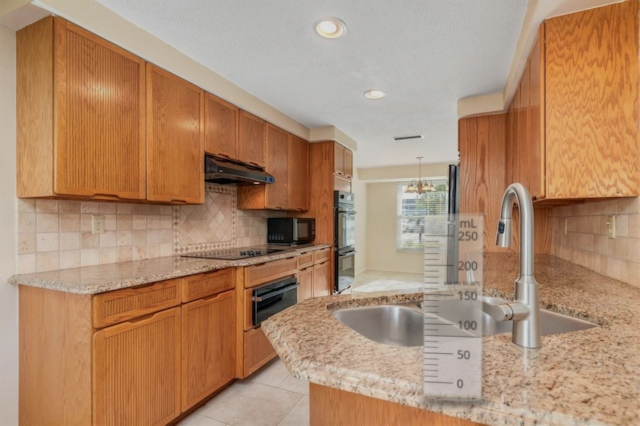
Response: 80mL
